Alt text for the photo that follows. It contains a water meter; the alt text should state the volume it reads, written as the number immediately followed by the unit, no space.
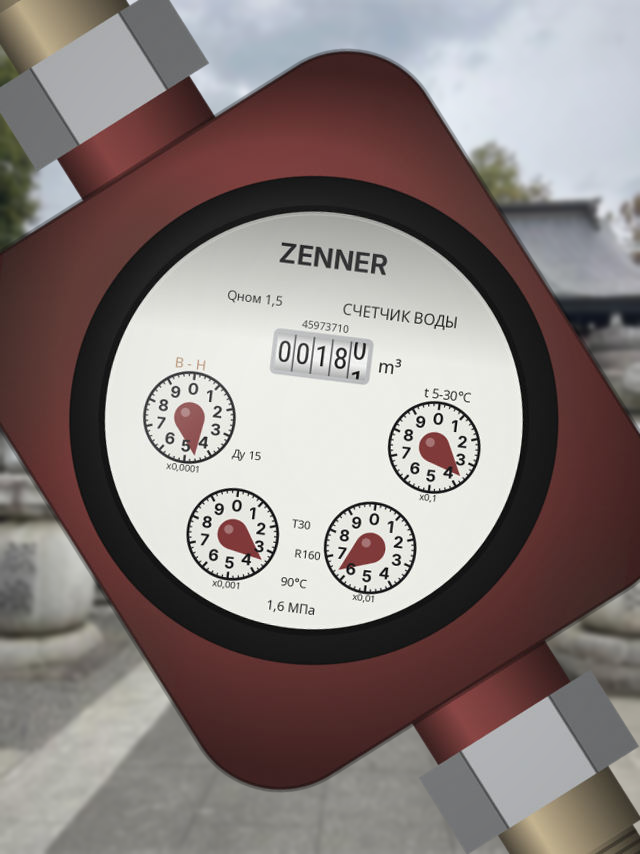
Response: 180.3634m³
